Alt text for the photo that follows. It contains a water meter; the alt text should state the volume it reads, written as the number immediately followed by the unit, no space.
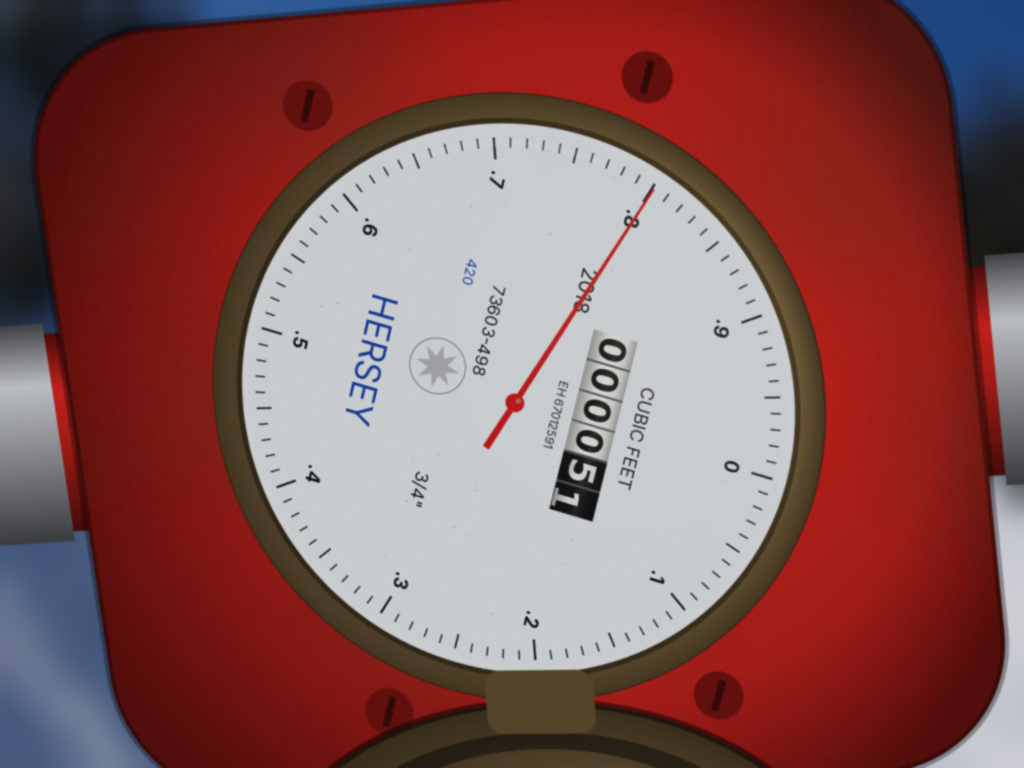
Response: 50.80ft³
